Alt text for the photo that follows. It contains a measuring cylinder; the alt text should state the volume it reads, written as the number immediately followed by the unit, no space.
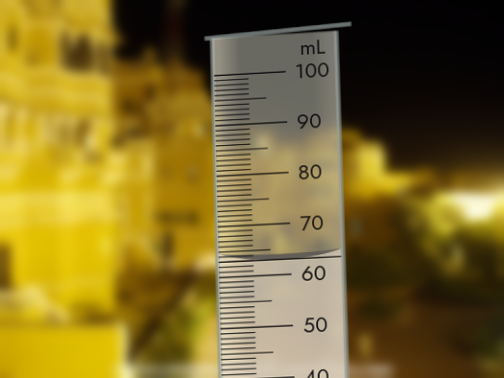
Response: 63mL
